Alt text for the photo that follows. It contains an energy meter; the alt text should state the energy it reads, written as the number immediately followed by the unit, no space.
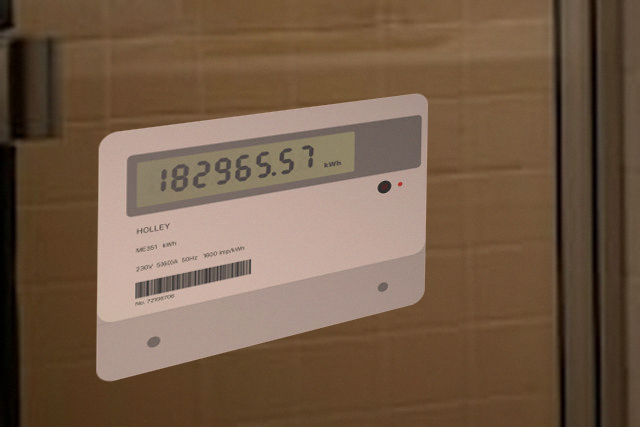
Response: 182965.57kWh
